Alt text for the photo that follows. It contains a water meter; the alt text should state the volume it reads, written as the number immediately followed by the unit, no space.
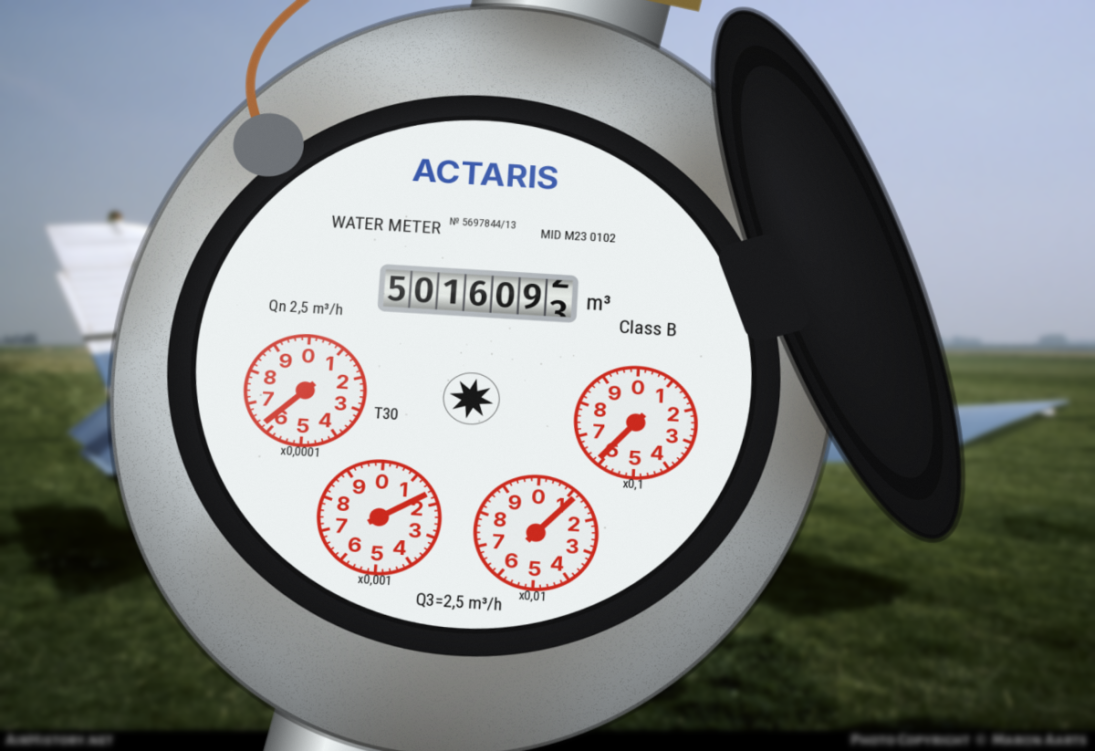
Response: 5016092.6116m³
